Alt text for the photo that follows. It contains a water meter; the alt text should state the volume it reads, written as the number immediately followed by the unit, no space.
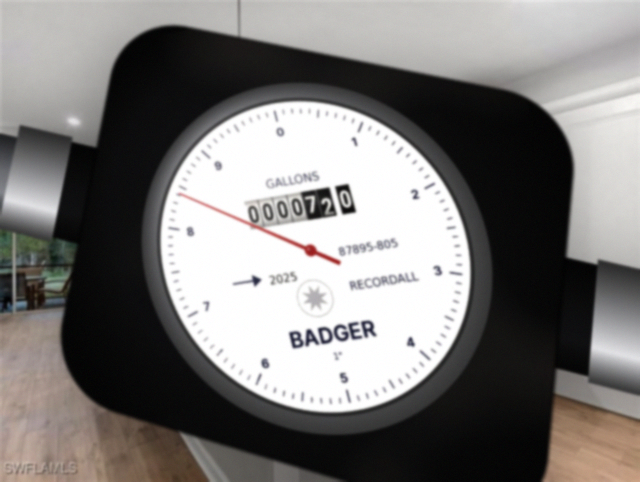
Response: 718.4gal
